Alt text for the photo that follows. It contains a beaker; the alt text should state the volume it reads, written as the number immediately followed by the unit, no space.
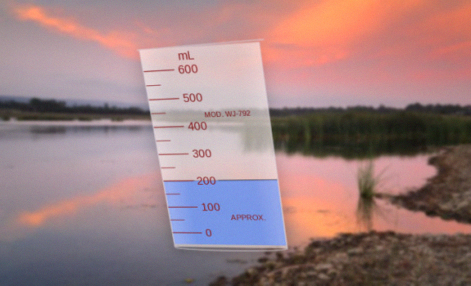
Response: 200mL
